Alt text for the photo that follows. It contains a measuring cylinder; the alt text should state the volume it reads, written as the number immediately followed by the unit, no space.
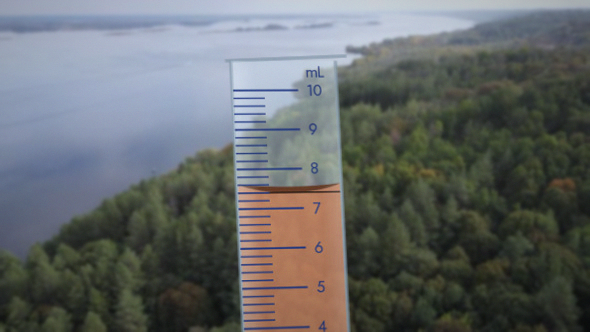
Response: 7.4mL
